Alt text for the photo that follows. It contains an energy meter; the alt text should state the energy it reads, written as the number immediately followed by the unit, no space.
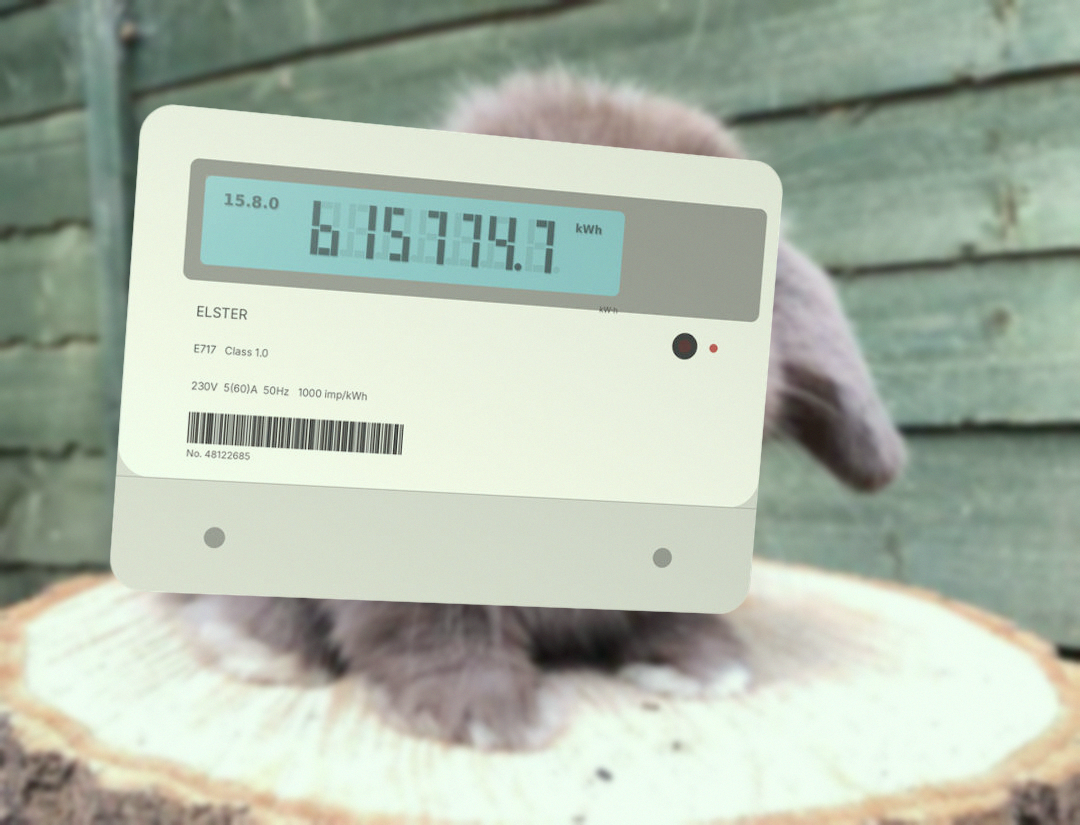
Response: 615774.7kWh
